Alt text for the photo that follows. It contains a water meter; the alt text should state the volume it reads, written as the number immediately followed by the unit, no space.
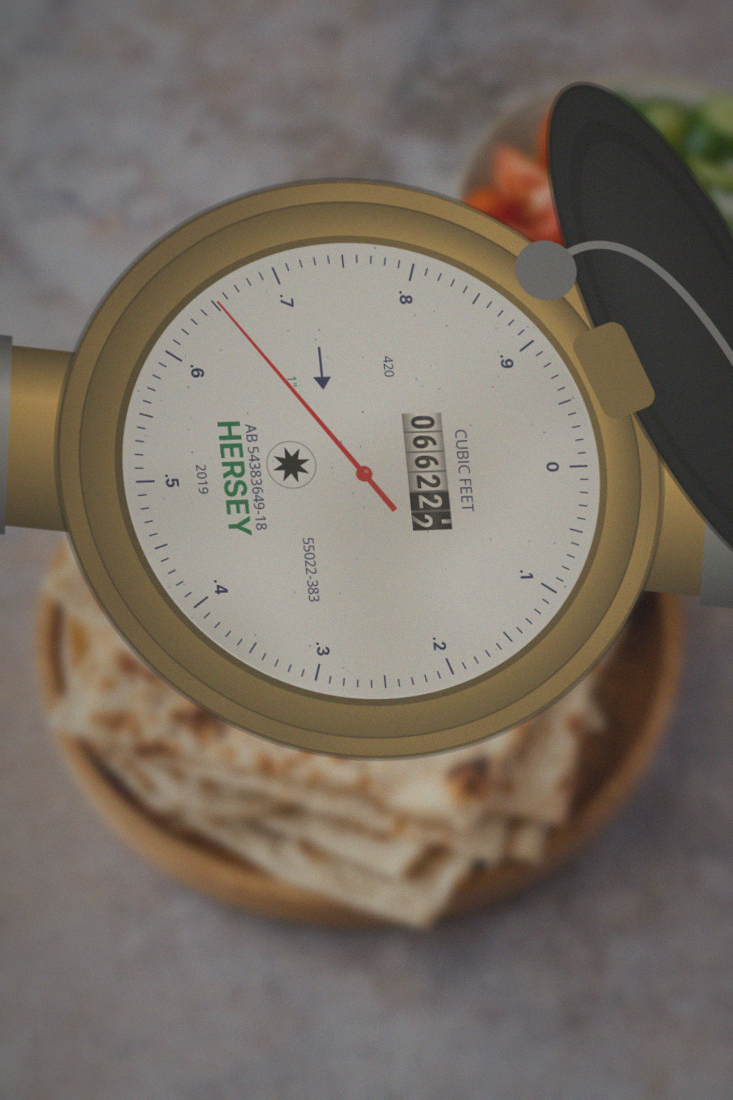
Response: 66221.65ft³
